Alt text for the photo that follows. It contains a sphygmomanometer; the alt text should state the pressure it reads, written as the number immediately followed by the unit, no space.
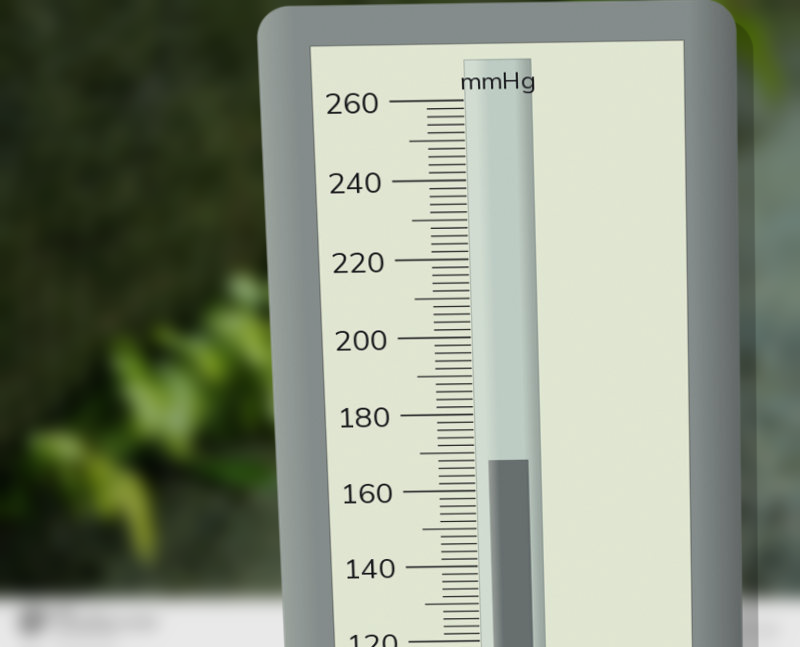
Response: 168mmHg
